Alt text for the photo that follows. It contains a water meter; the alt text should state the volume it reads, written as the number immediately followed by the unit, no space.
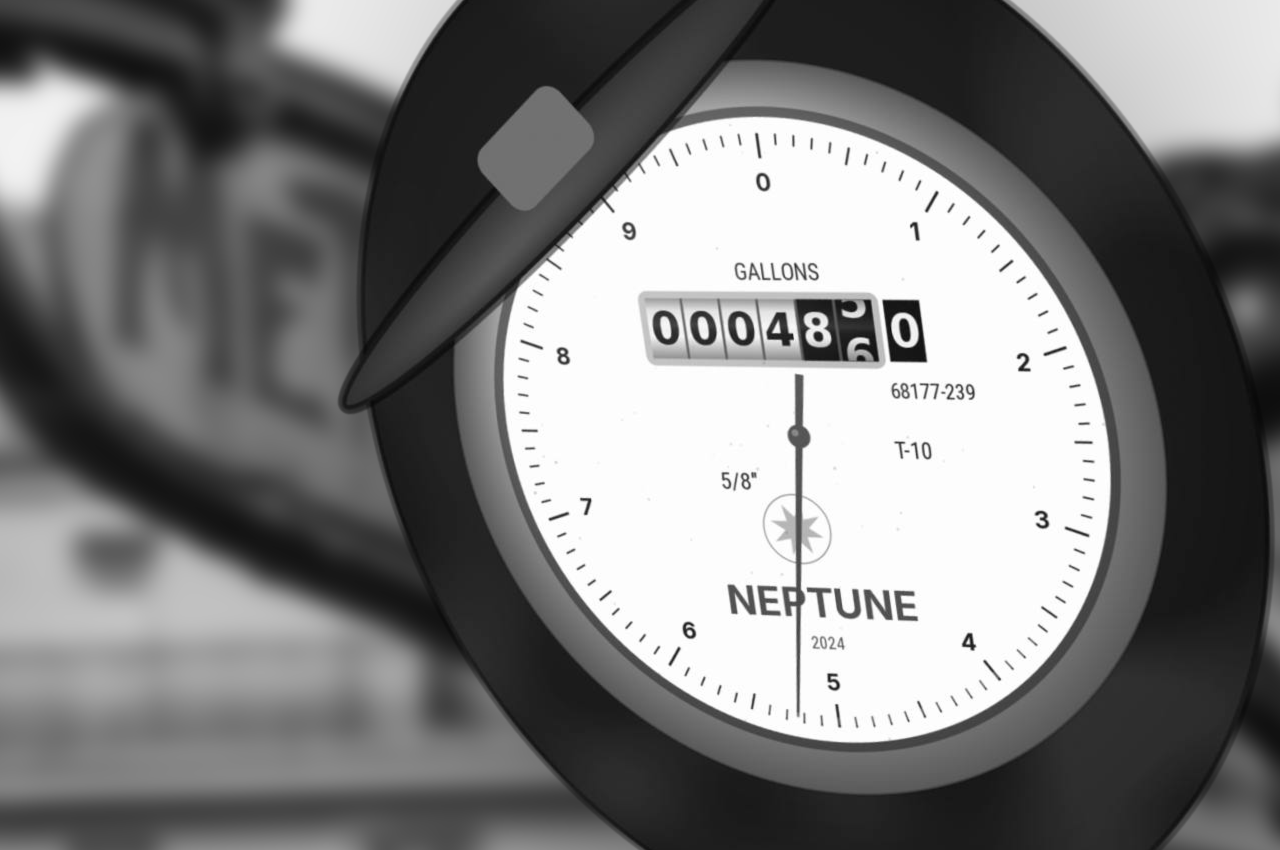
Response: 4855.2gal
